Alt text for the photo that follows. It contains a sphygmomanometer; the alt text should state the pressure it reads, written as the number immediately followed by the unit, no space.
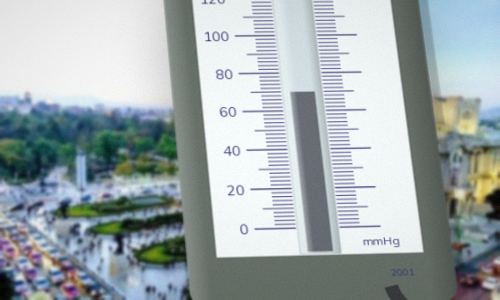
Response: 70mmHg
